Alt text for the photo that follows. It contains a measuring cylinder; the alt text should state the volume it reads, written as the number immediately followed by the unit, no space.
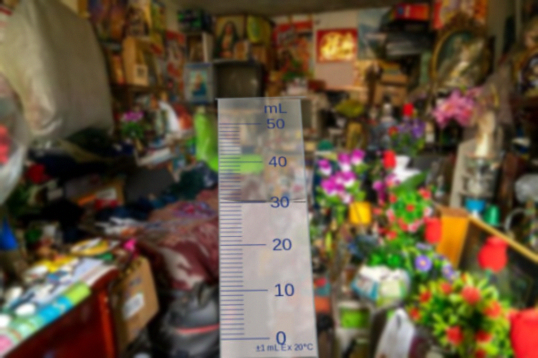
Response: 30mL
